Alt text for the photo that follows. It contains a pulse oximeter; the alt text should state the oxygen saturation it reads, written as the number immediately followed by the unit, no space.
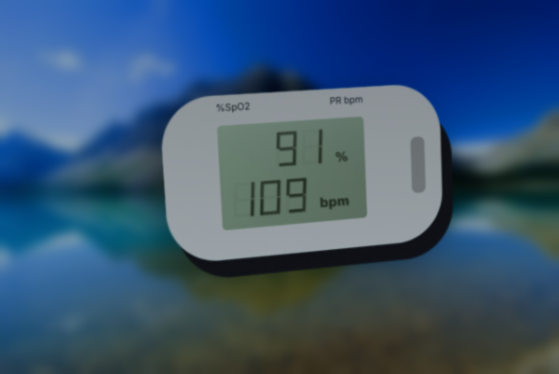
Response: 91%
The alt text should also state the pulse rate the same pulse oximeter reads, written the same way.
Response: 109bpm
